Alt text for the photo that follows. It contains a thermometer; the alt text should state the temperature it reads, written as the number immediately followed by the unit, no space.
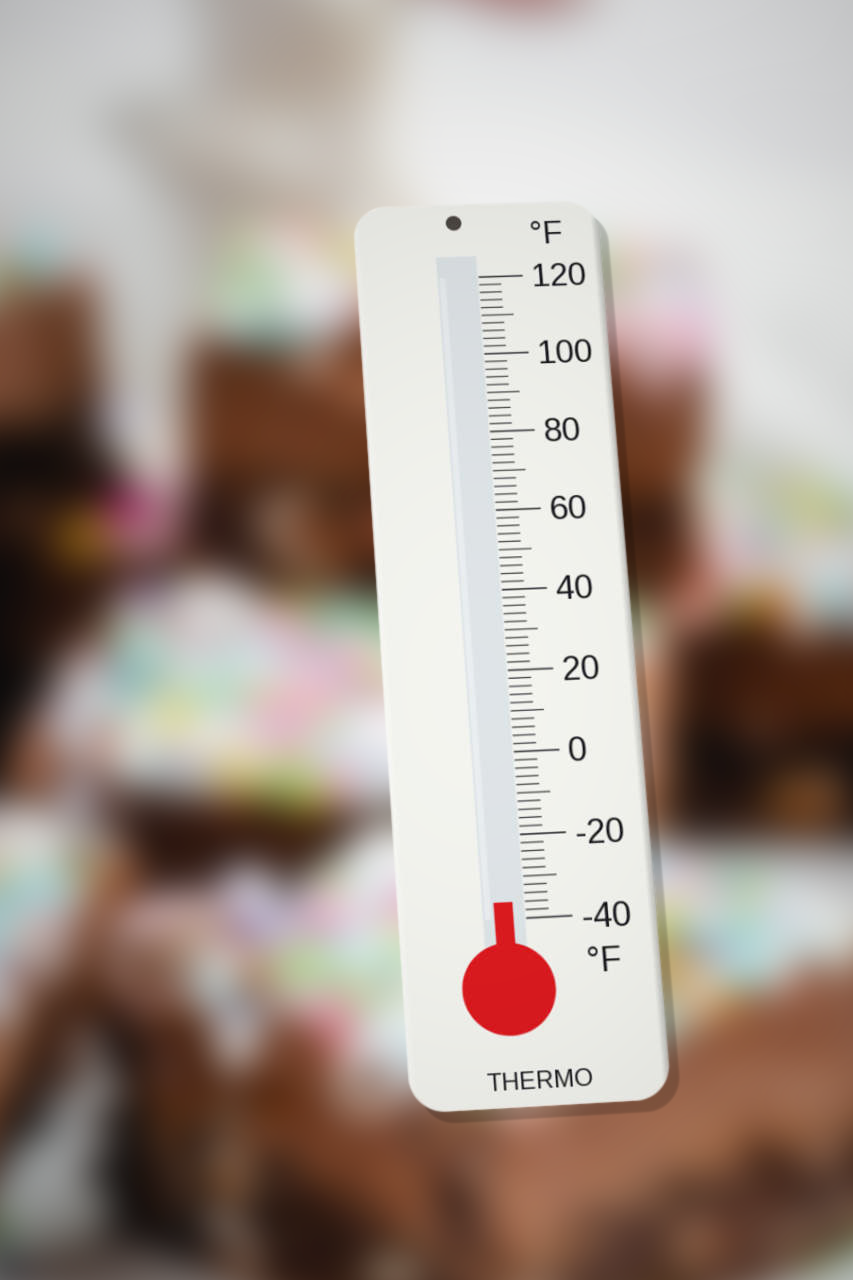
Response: -36°F
